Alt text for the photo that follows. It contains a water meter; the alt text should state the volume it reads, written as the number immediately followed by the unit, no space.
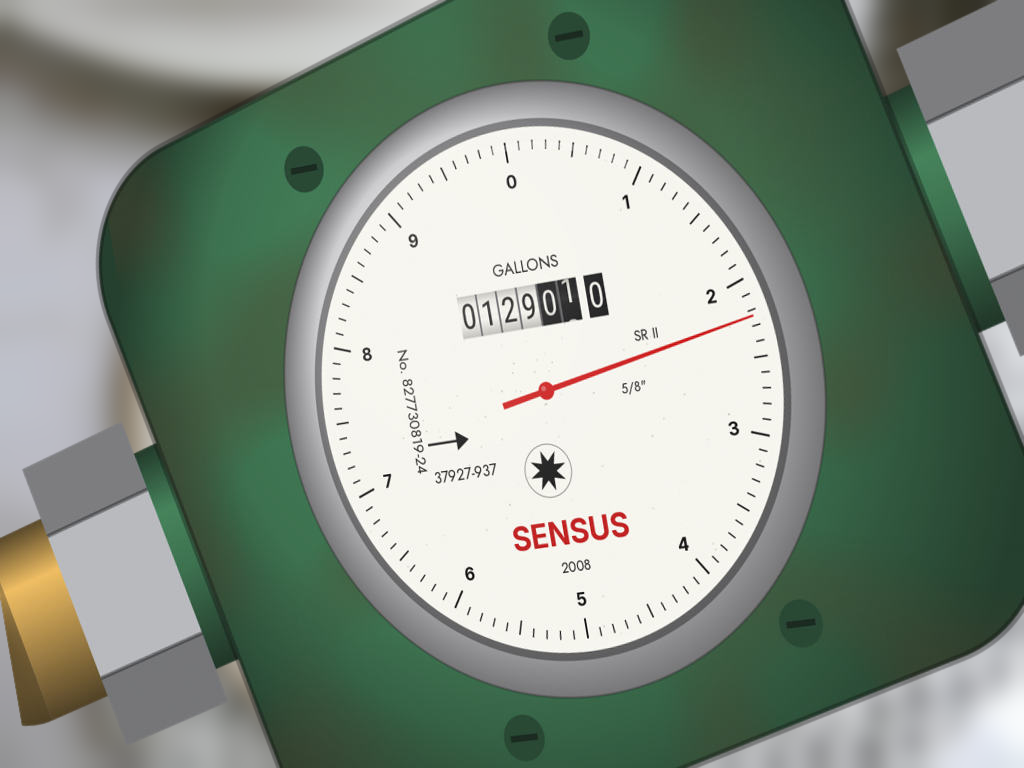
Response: 129012.2gal
